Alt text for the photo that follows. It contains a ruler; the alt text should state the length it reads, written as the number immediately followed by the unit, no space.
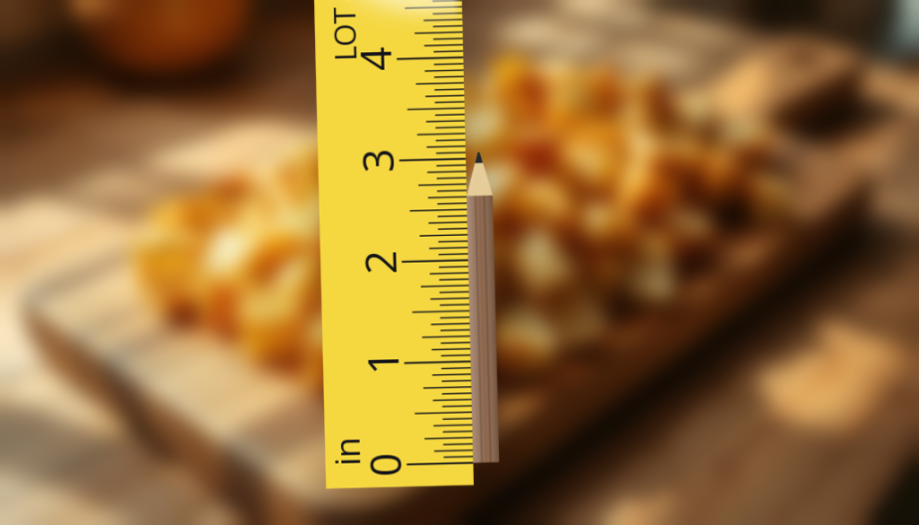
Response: 3.0625in
